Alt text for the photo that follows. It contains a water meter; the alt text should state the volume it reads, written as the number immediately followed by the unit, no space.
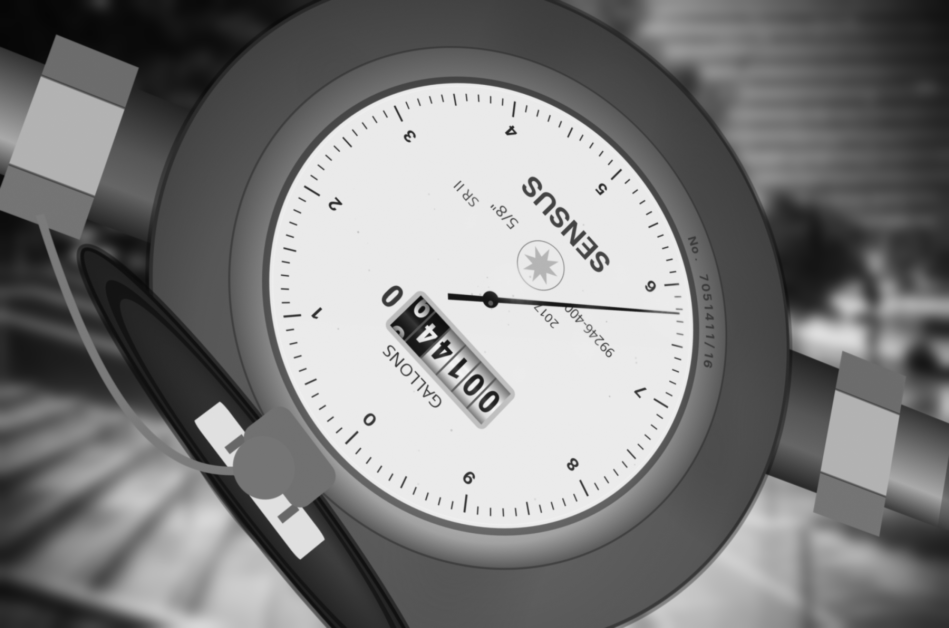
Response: 14486.2gal
